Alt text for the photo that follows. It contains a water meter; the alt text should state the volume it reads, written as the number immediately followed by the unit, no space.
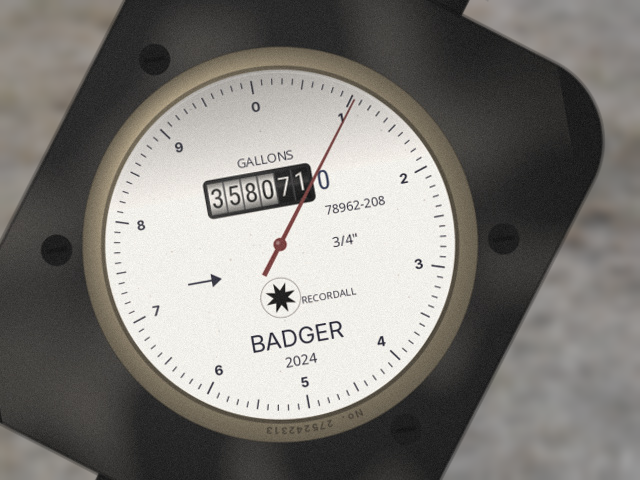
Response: 3580711.0gal
